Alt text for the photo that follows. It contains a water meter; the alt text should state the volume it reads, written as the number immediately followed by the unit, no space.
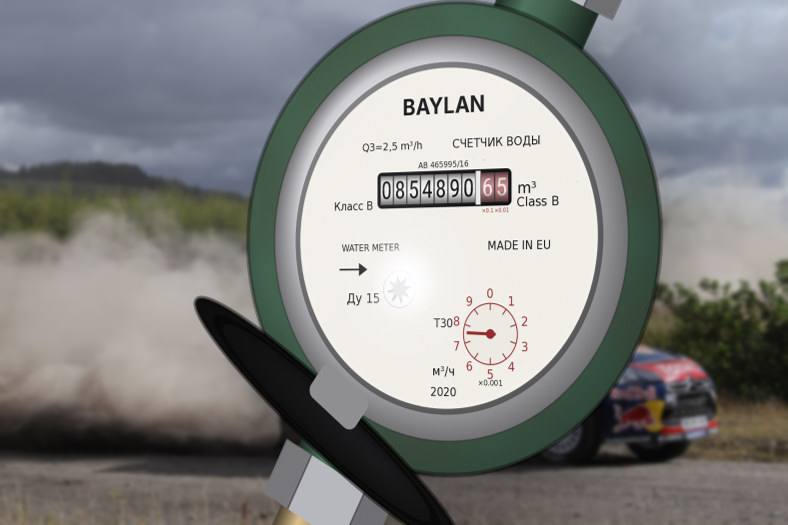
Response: 854890.657m³
